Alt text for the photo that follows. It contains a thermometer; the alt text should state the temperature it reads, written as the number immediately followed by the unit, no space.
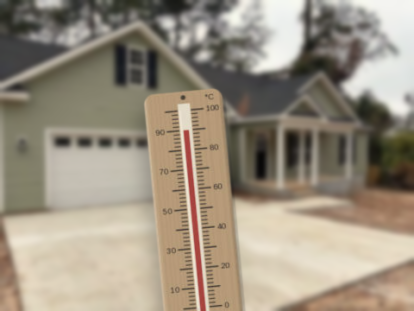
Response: 90°C
